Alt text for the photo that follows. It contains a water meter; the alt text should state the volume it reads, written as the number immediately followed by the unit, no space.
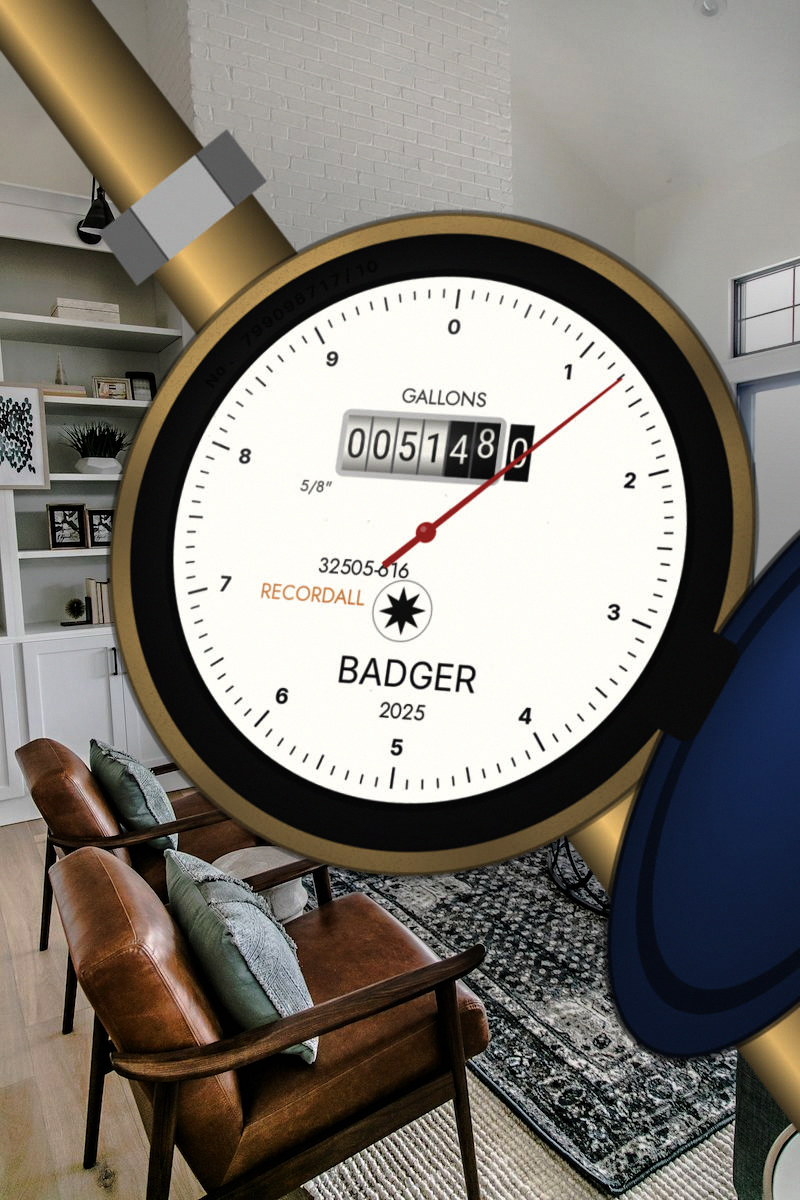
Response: 51481.3gal
